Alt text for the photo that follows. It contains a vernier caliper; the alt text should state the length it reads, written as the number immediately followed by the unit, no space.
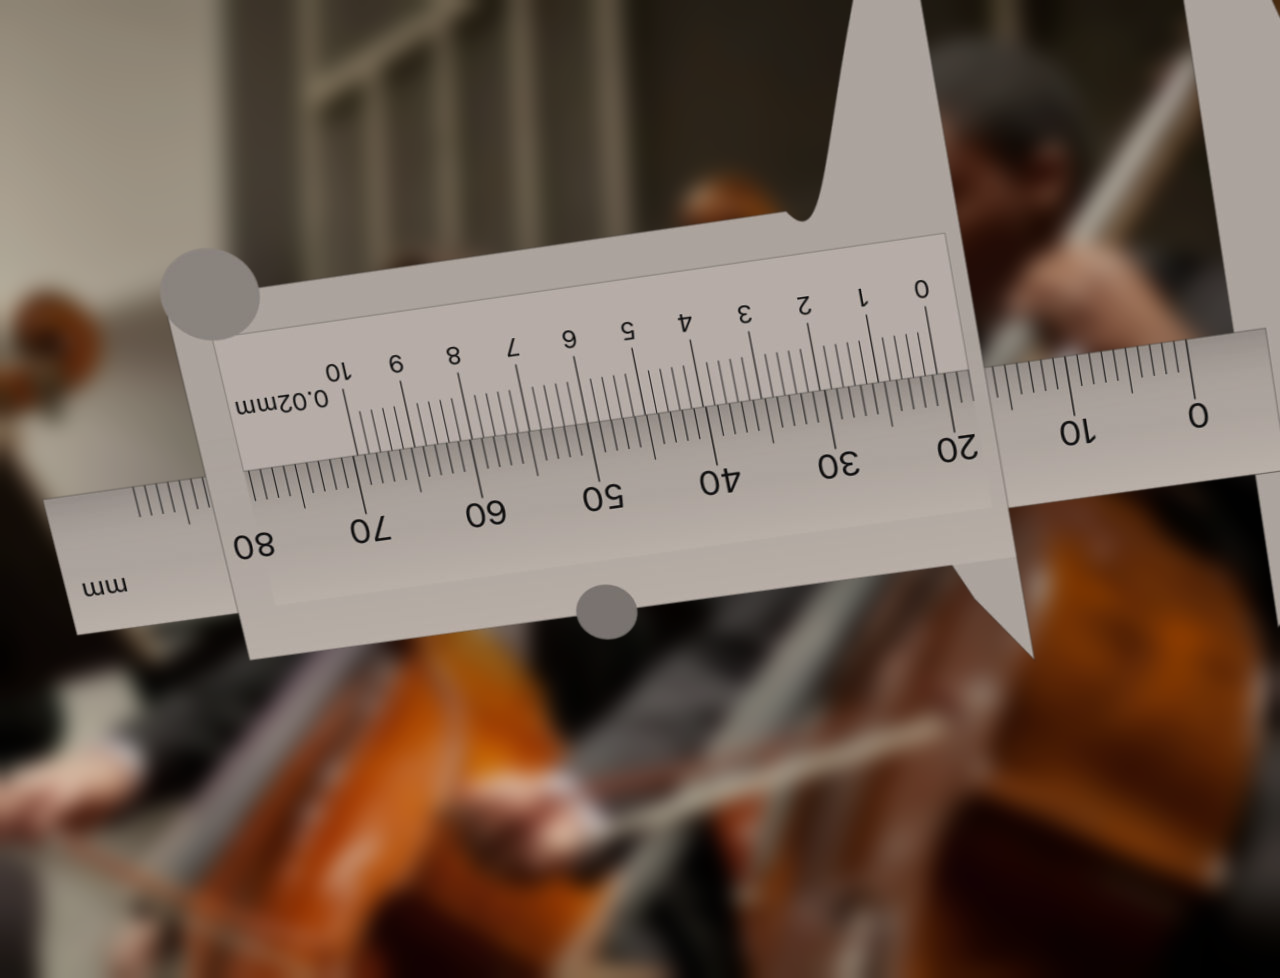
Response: 20.6mm
